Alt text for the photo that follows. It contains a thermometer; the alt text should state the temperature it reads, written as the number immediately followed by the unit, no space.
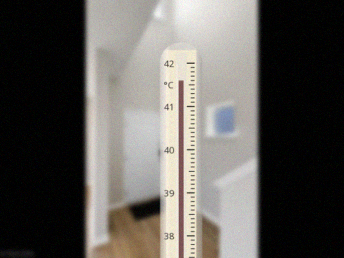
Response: 41.6°C
